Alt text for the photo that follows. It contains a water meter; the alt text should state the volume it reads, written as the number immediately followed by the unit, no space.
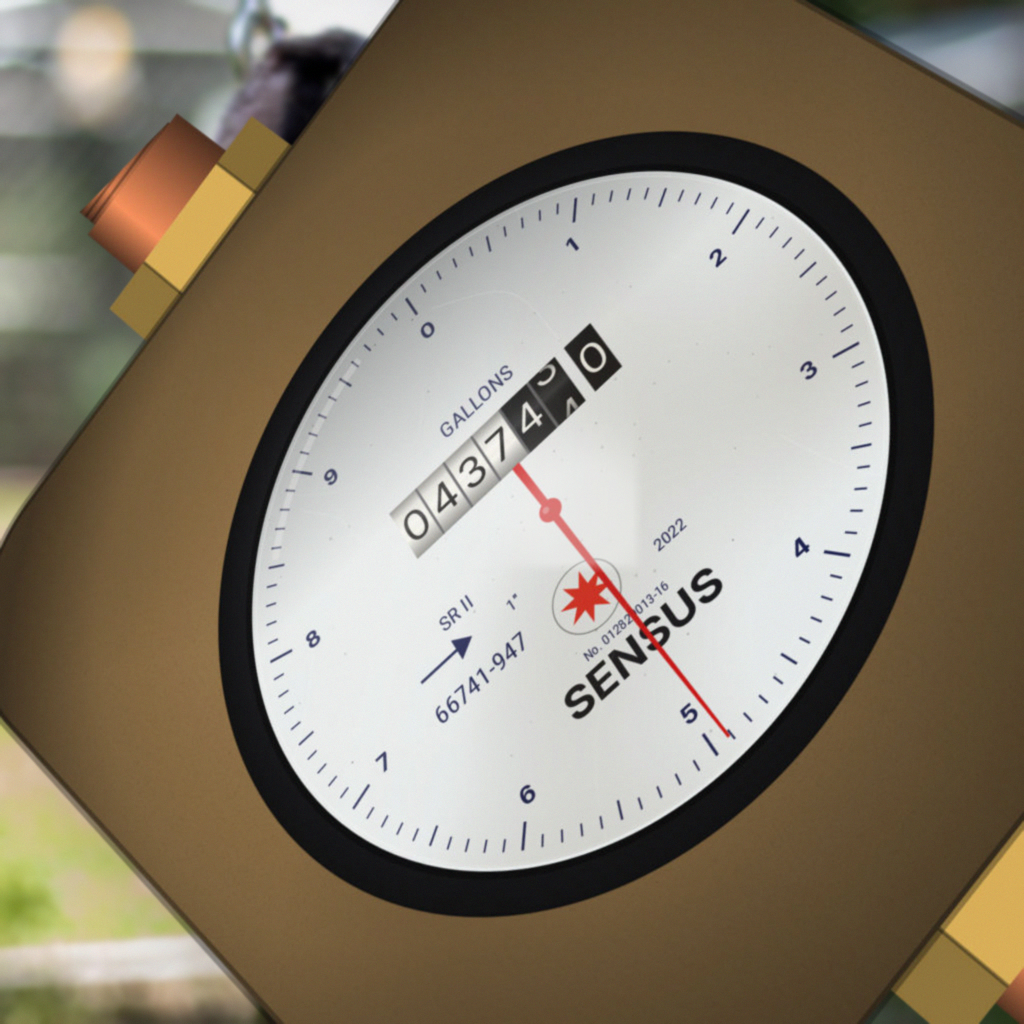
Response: 437434.9gal
